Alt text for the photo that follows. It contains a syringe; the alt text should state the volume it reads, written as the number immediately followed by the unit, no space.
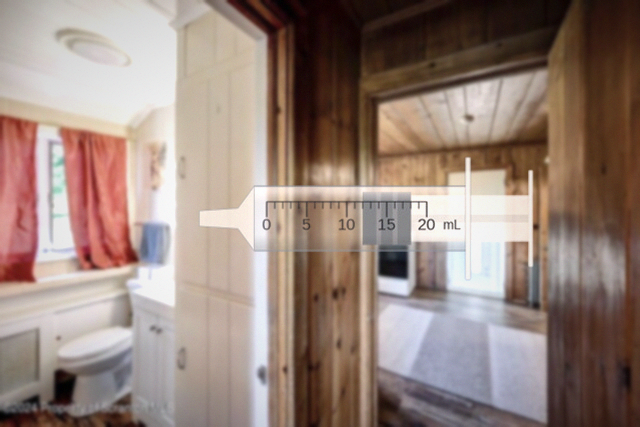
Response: 12mL
